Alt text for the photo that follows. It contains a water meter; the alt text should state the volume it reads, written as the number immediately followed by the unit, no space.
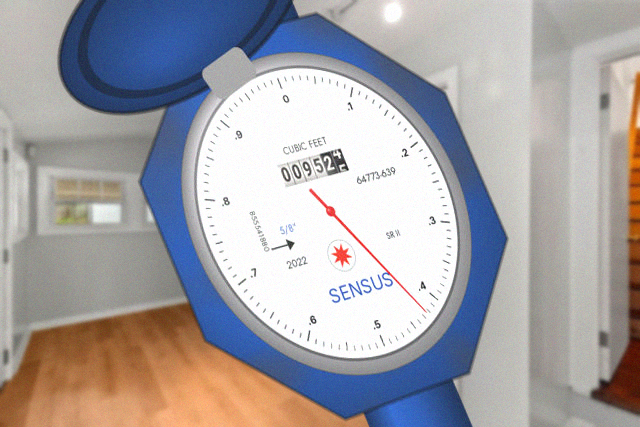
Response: 9524.42ft³
